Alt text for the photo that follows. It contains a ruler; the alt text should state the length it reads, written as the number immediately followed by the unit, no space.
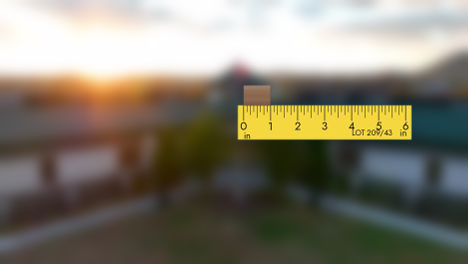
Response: 1in
